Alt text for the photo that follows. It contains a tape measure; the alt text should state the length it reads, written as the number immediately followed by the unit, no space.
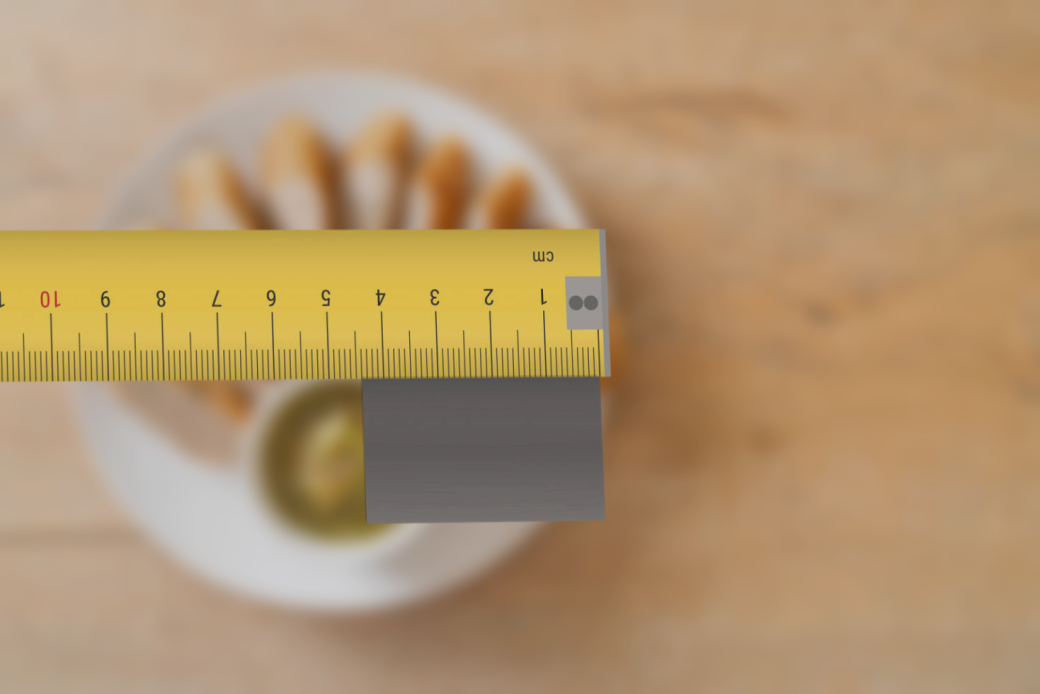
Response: 4.4cm
